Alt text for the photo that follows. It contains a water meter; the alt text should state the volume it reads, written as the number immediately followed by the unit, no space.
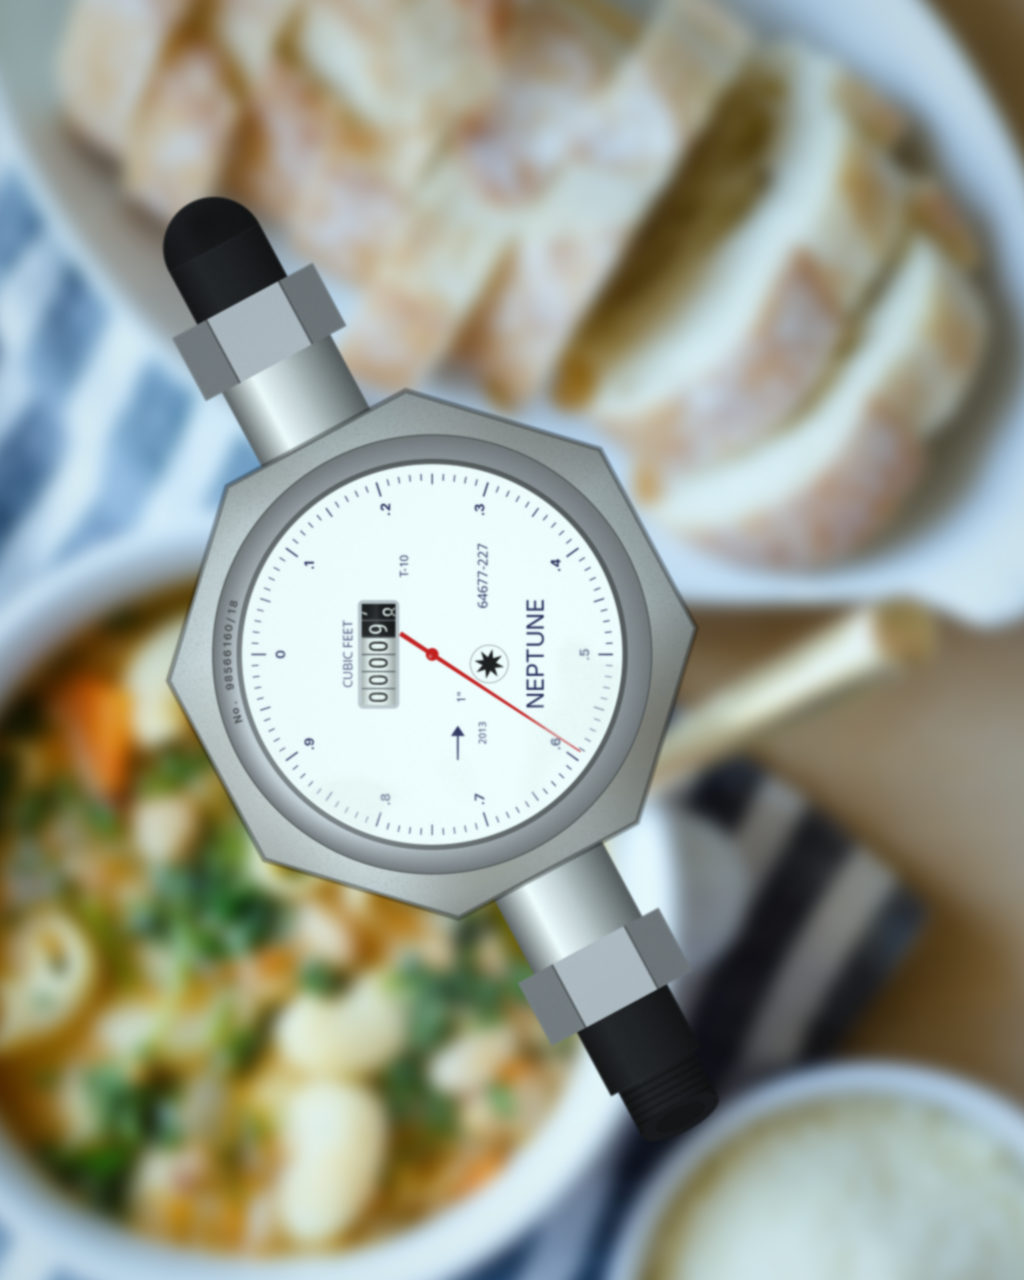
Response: 97.59ft³
